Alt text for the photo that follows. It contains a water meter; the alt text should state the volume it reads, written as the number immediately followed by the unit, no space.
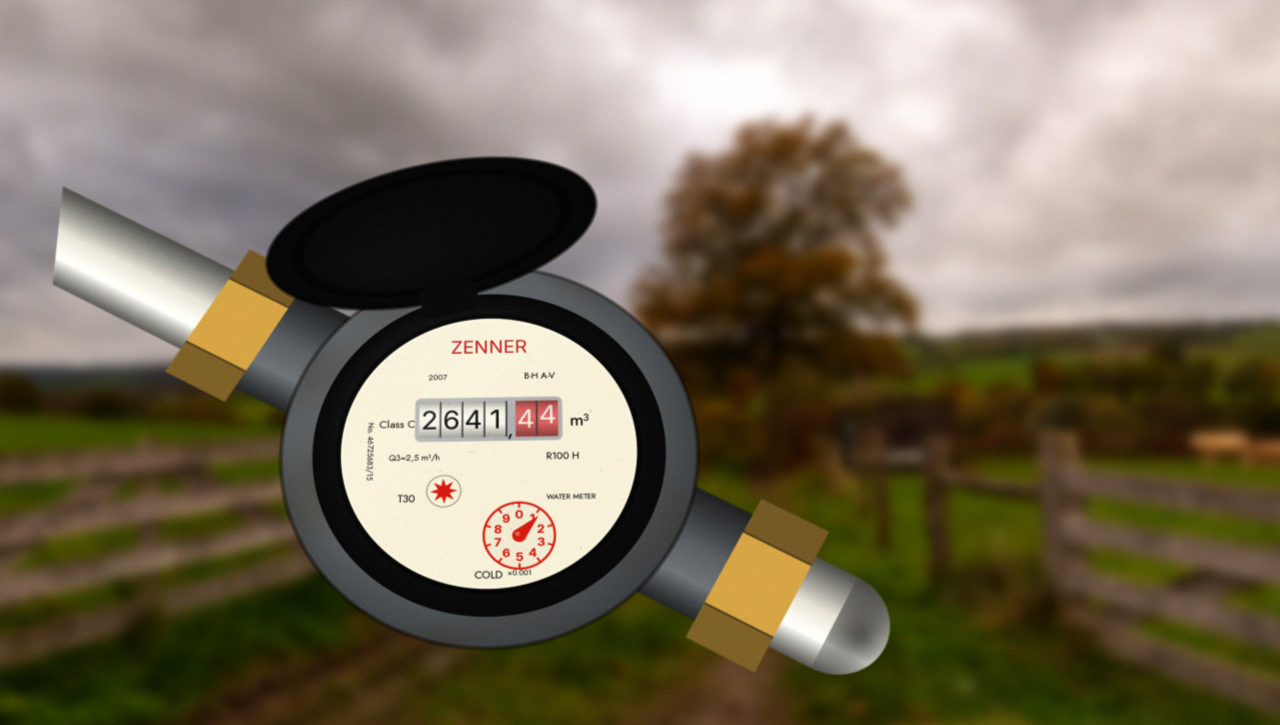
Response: 2641.441m³
